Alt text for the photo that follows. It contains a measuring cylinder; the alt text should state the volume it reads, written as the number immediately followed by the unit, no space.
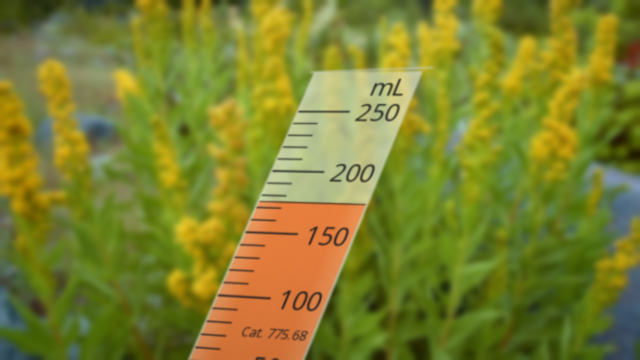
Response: 175mL
